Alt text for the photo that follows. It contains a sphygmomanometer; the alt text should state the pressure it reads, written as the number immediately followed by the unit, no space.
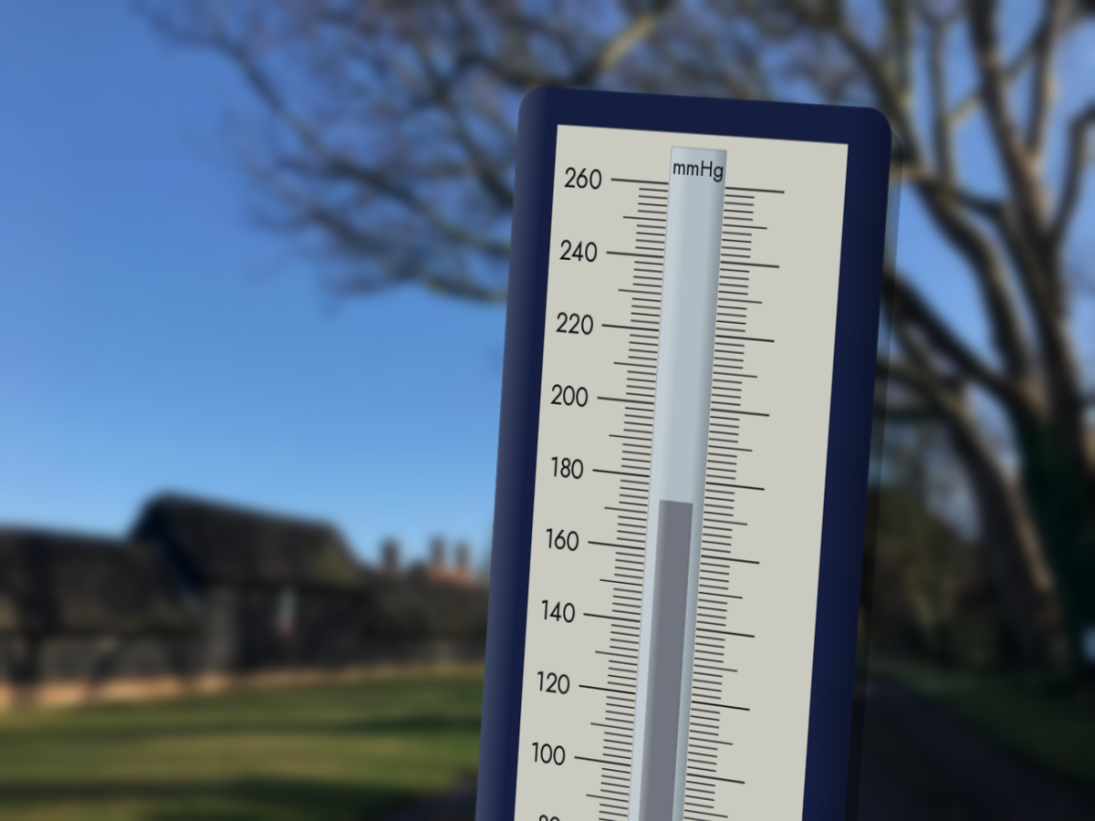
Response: 174mmHg
